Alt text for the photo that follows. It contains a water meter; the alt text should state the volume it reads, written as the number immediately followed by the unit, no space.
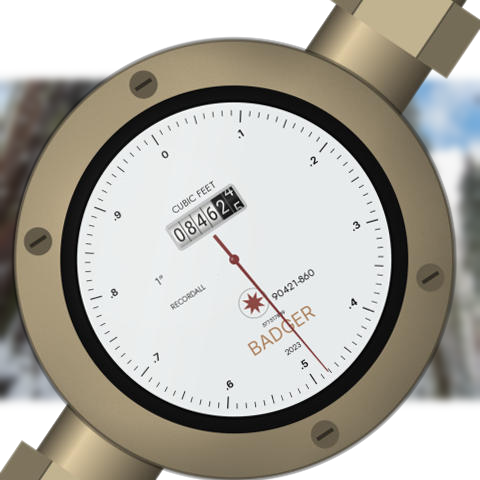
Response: 84624.48ft³
